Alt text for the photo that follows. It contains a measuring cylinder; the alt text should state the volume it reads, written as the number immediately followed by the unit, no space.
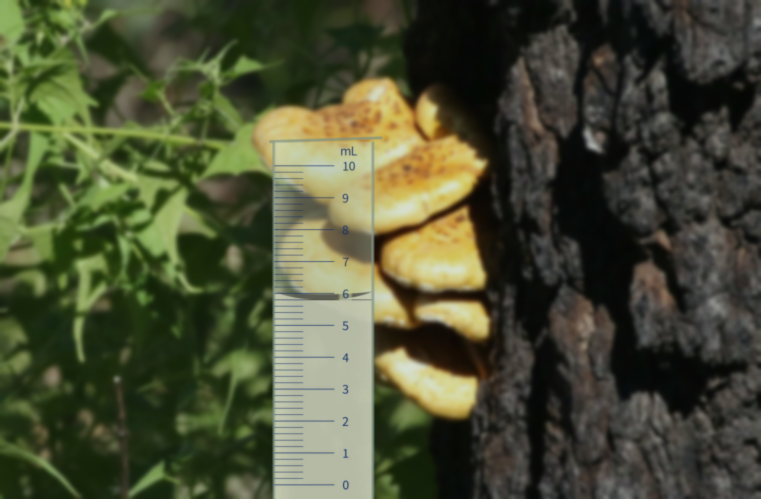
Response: 5.8mL
